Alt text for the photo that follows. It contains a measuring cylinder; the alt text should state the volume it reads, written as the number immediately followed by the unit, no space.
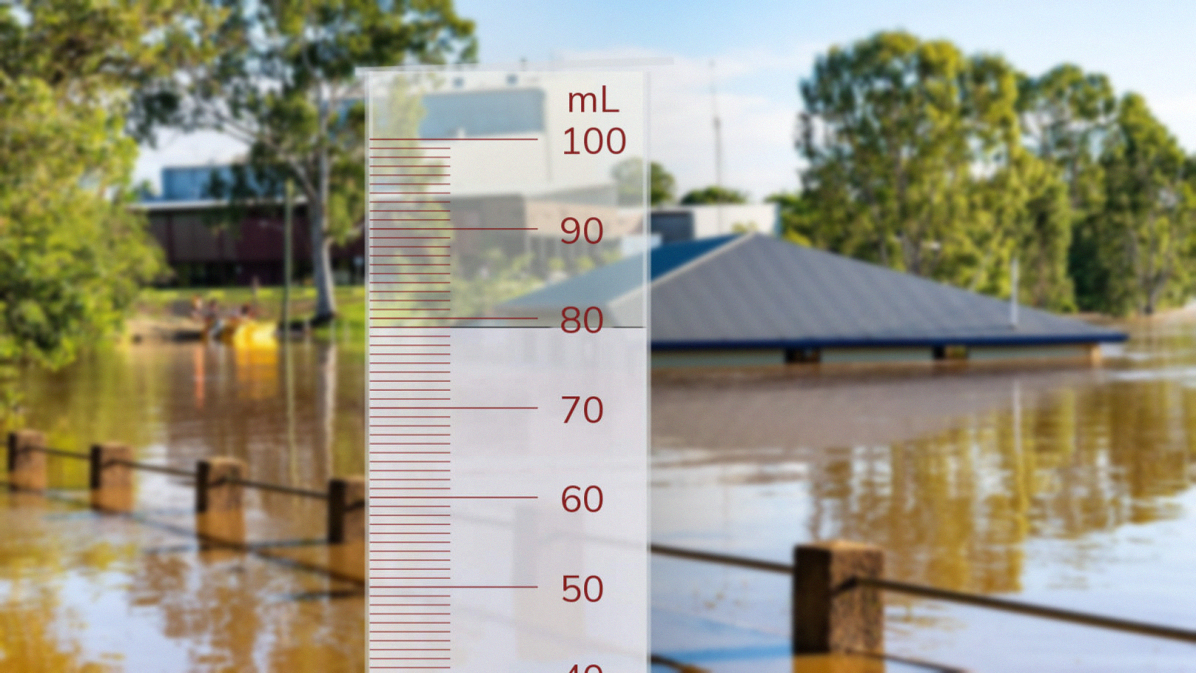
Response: 79mL
